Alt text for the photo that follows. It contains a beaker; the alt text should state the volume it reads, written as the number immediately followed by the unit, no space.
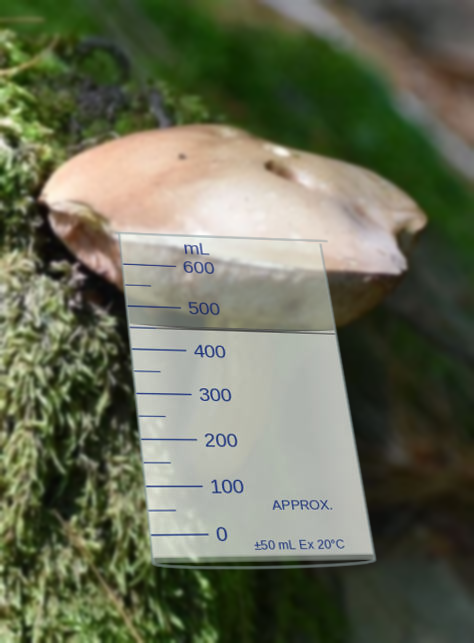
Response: 450mL
